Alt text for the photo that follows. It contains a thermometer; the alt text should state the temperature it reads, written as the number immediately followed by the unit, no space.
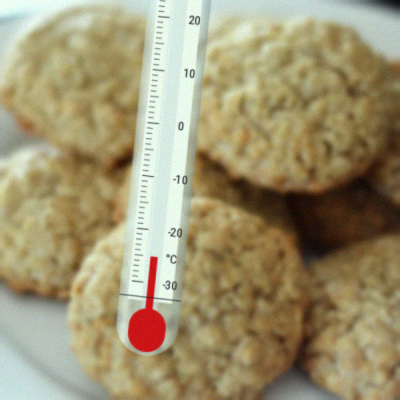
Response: -25°C
